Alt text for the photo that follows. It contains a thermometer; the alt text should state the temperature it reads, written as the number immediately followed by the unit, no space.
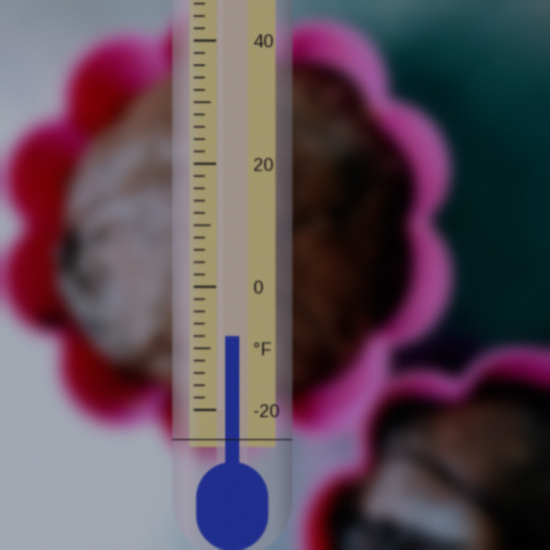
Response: -8°F
